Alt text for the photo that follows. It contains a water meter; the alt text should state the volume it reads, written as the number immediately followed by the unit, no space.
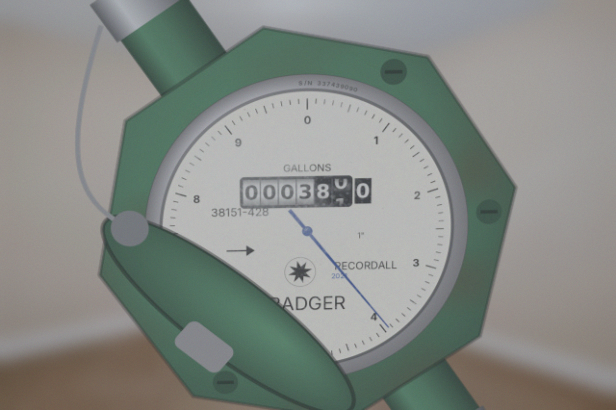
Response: 3803.9gal
